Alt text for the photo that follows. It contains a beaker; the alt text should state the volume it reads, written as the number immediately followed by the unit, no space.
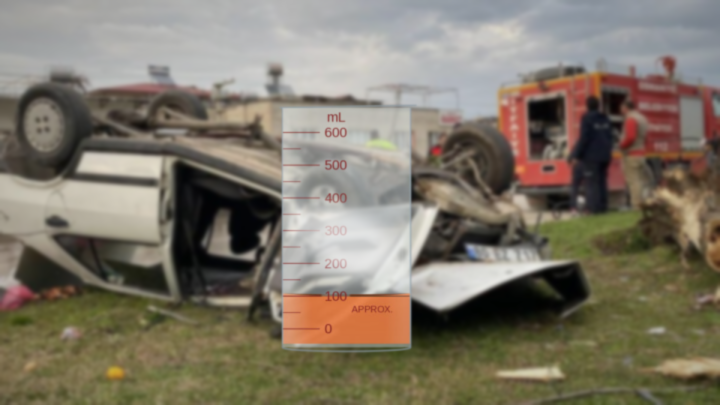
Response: 100mL
